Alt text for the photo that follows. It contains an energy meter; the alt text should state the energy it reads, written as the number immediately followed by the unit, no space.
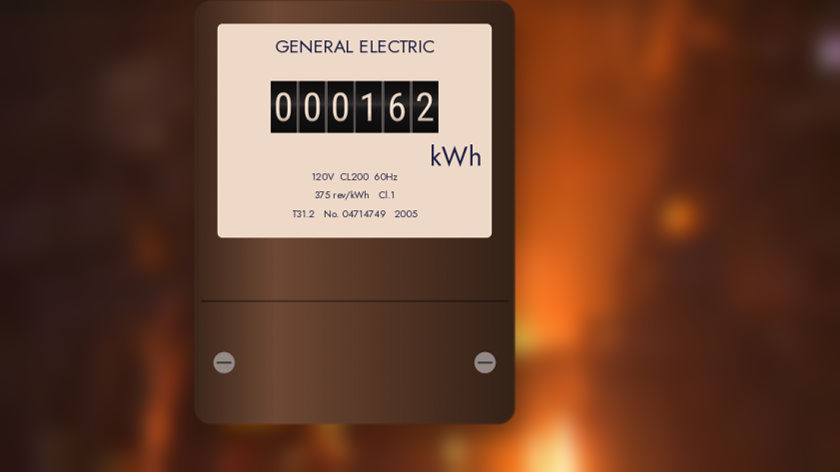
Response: 162kWh
